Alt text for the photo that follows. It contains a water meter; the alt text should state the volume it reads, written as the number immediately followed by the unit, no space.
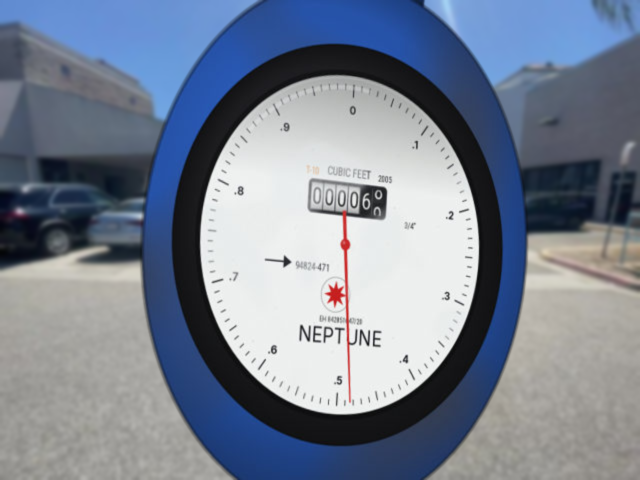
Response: 68.48ft³
